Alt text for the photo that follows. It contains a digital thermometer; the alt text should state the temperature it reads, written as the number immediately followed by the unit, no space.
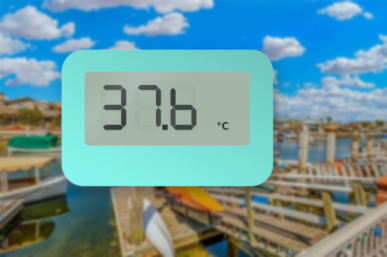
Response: 37.6°C
